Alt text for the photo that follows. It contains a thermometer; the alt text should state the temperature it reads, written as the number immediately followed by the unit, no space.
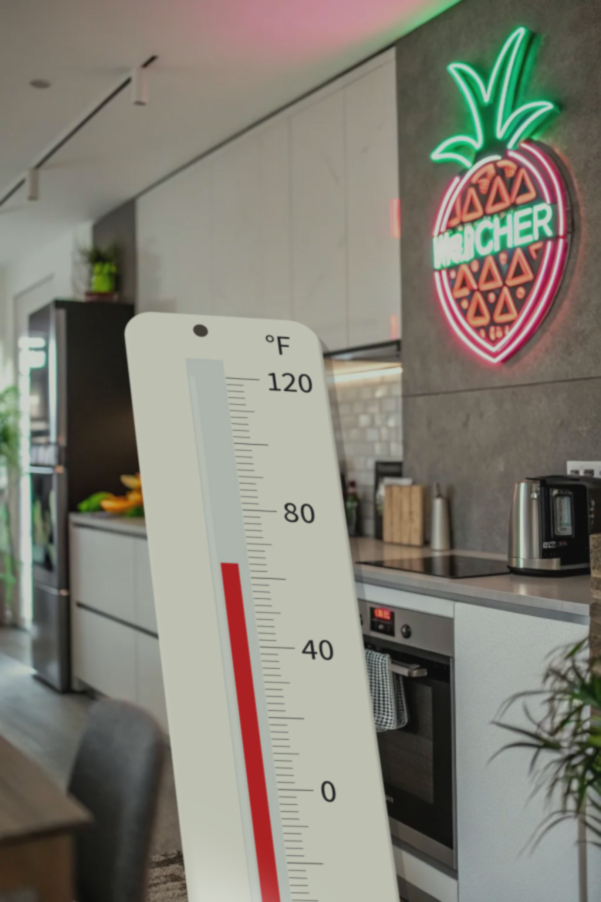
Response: 64°F
